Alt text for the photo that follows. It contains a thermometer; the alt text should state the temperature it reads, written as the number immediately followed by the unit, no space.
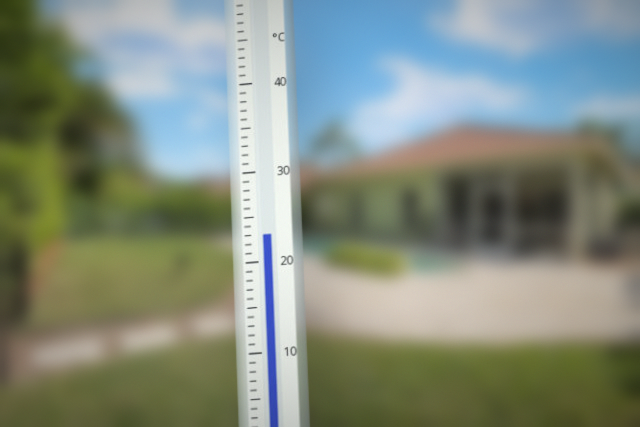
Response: 23°C
